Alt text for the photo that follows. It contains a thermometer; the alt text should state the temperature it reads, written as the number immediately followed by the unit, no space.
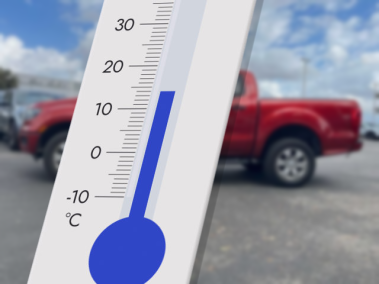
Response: 14°C
